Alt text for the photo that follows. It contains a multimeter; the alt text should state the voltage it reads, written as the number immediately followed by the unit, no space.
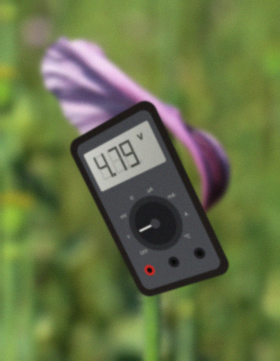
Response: 4.79V
